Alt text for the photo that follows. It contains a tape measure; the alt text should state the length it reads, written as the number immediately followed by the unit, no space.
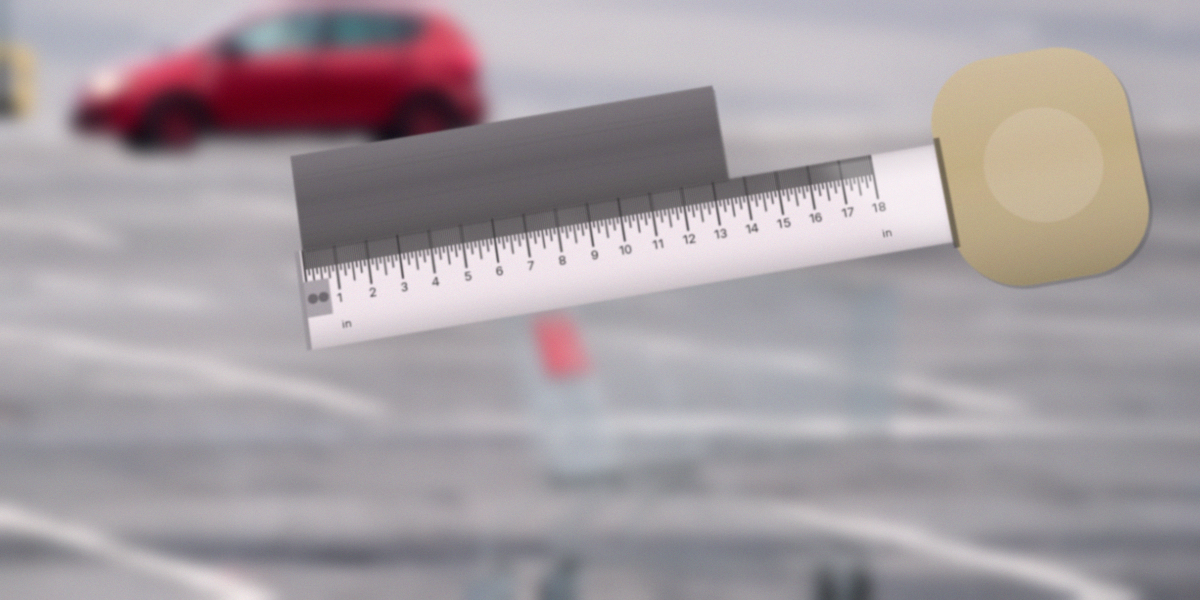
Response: 13.5in
